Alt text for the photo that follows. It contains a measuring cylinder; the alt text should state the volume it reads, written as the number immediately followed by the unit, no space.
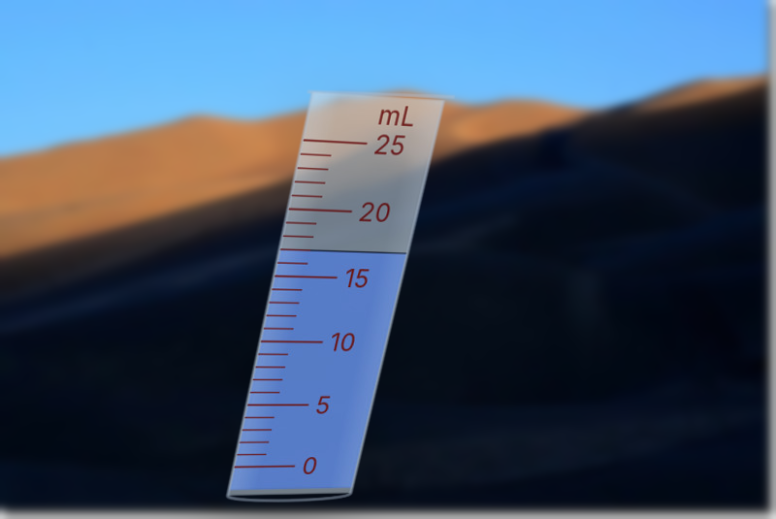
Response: 17mL
